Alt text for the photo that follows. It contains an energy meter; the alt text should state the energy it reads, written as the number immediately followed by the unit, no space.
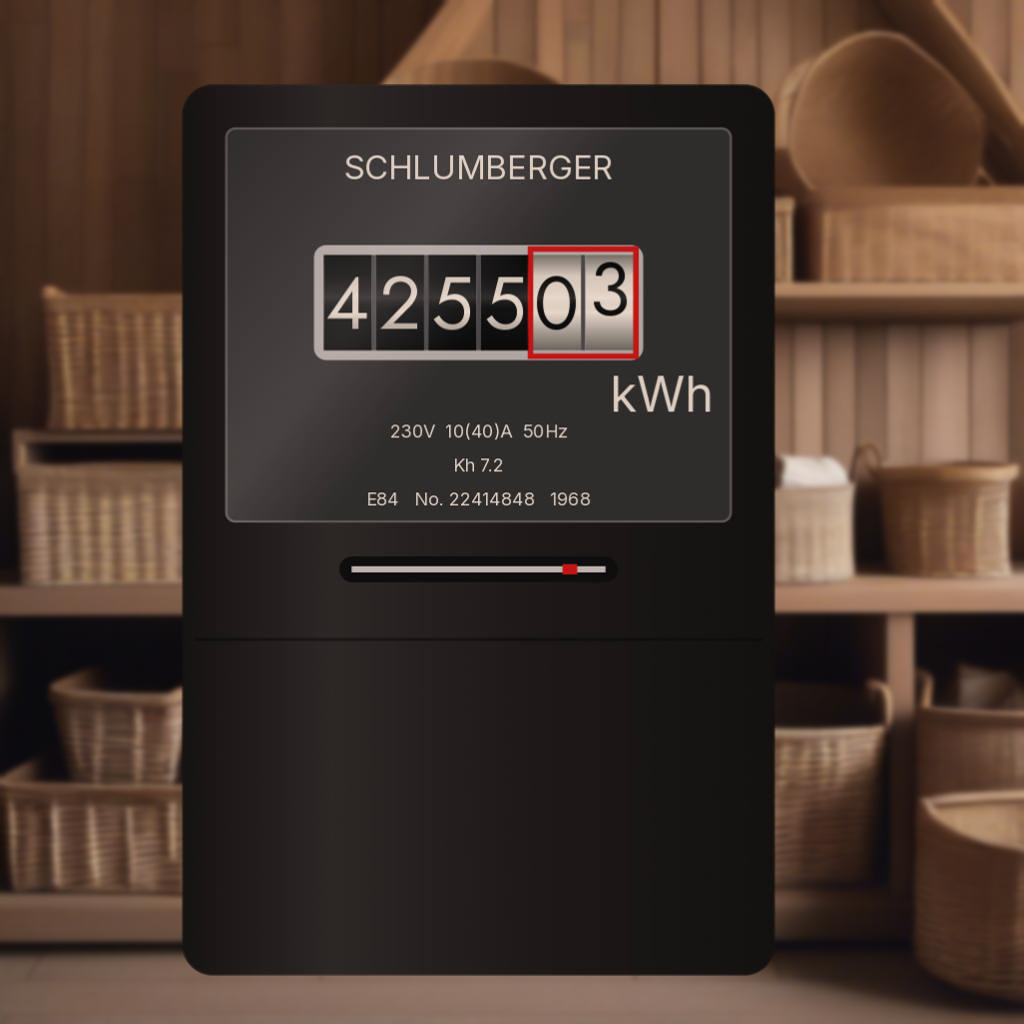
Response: 4255.03kWh
